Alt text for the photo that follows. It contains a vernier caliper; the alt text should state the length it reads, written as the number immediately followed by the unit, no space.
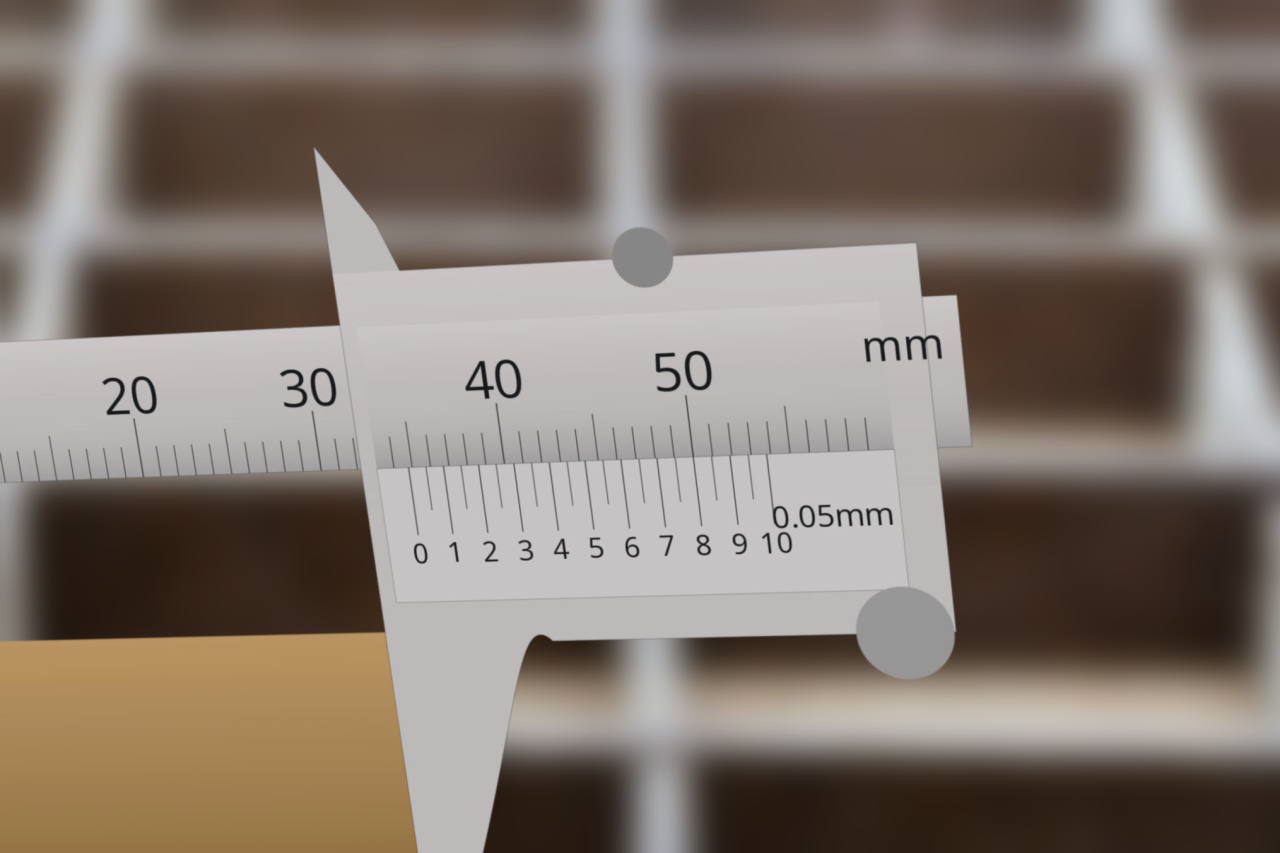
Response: 34.8mm
